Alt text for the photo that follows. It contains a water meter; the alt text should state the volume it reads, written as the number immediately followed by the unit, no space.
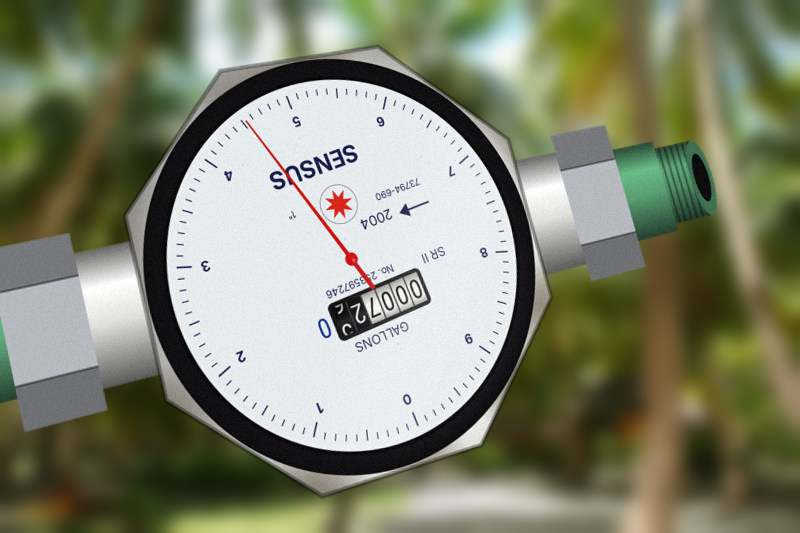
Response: 7254.5gal
